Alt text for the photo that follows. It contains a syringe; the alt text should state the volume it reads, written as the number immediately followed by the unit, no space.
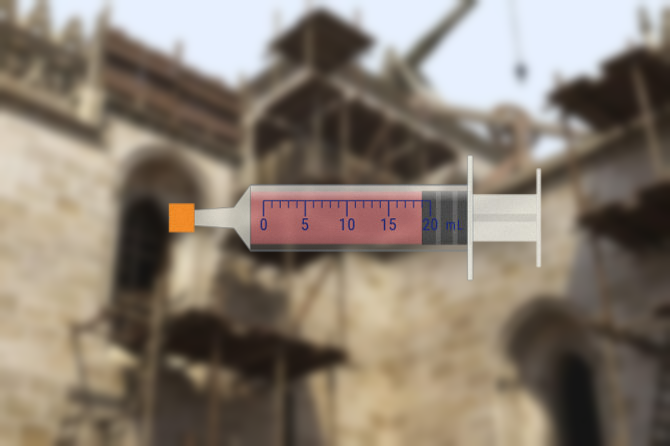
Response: 19mL
